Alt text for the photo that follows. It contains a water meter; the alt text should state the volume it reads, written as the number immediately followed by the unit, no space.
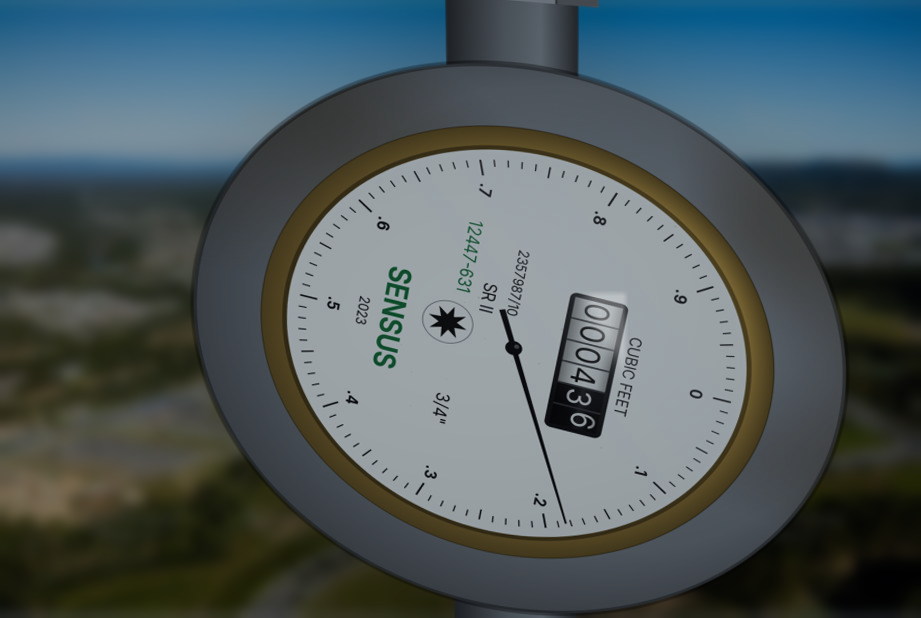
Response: 436.18ft³
